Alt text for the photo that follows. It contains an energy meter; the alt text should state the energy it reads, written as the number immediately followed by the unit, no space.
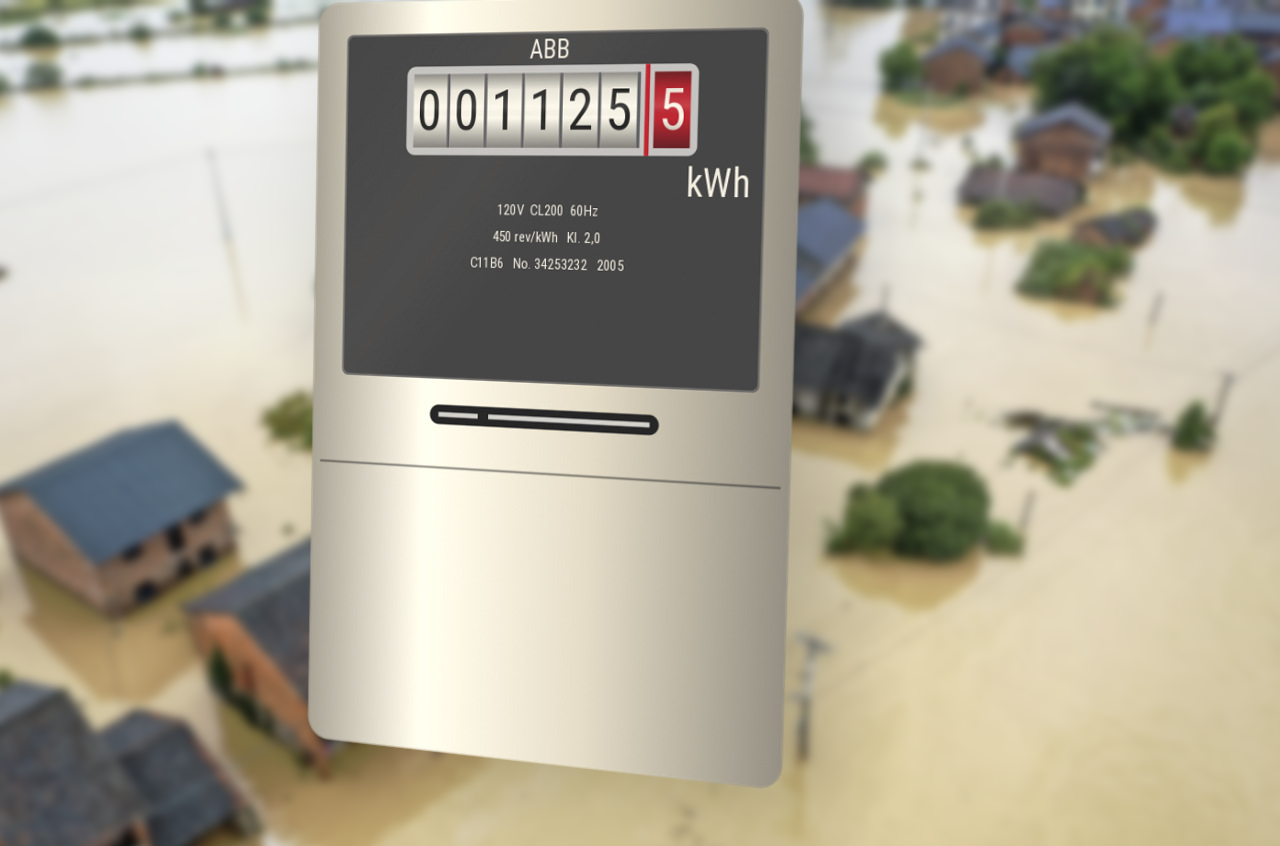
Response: 1125.5kWh
